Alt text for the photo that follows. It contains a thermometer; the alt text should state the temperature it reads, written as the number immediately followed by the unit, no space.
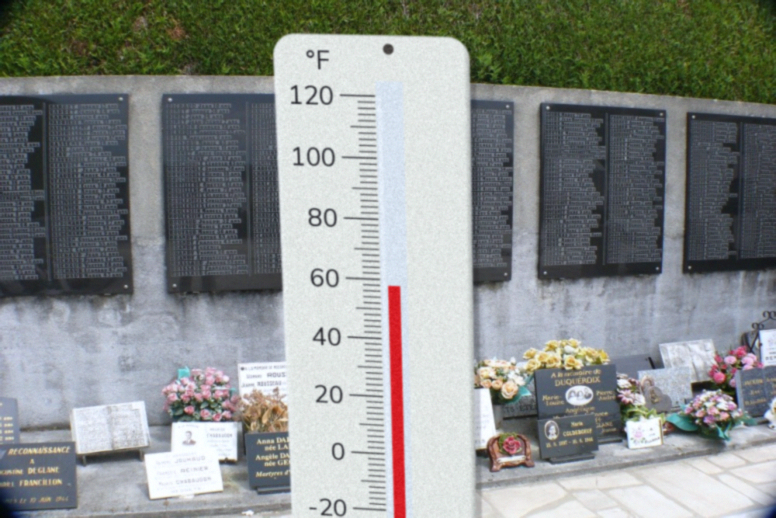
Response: 58°F
